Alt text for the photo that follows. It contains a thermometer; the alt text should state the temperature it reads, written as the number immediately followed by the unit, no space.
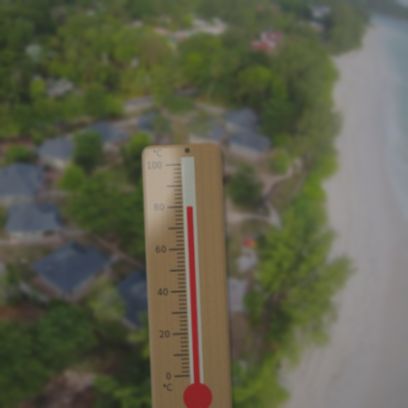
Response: 80°C
